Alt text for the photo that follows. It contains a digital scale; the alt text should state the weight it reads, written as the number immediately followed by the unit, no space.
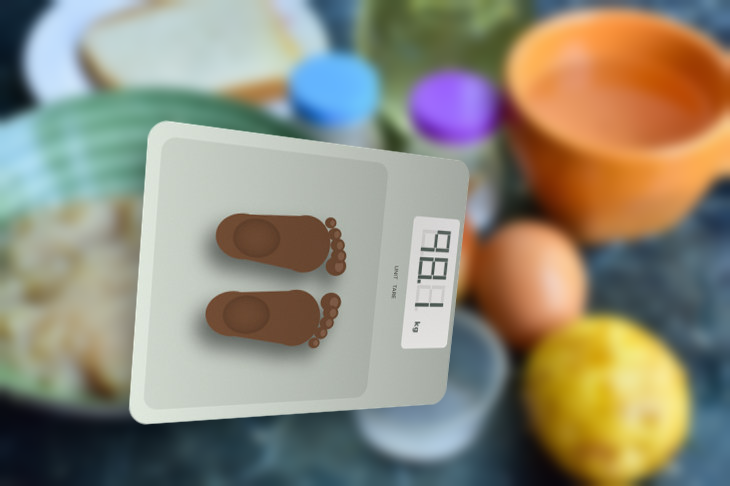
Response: 98.1kg
